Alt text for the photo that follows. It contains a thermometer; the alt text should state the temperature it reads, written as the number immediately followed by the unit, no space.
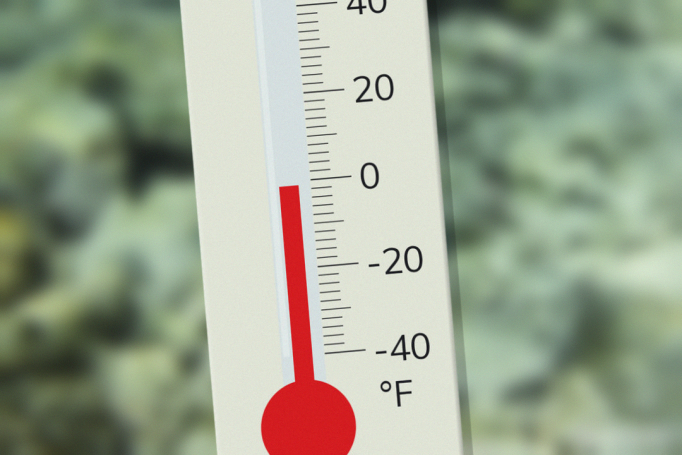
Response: -1°F
